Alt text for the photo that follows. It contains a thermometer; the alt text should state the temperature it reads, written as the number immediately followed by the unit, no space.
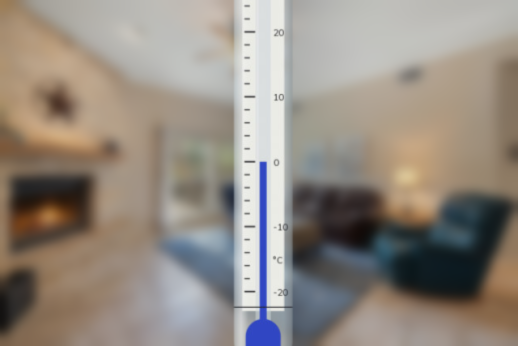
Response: 0°C
